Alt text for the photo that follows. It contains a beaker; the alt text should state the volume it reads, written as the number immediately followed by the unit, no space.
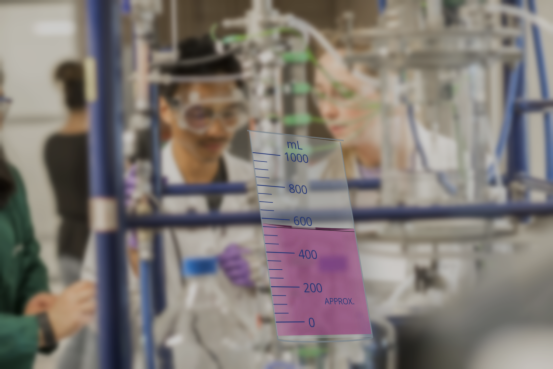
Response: 550mL
